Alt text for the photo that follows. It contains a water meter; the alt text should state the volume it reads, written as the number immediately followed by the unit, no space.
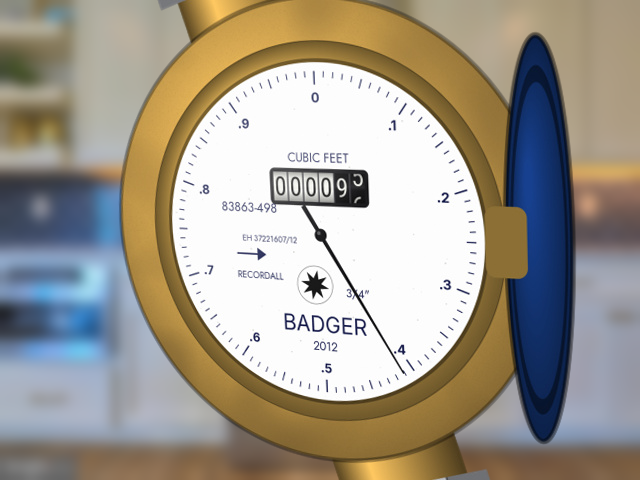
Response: 95.41ft³
